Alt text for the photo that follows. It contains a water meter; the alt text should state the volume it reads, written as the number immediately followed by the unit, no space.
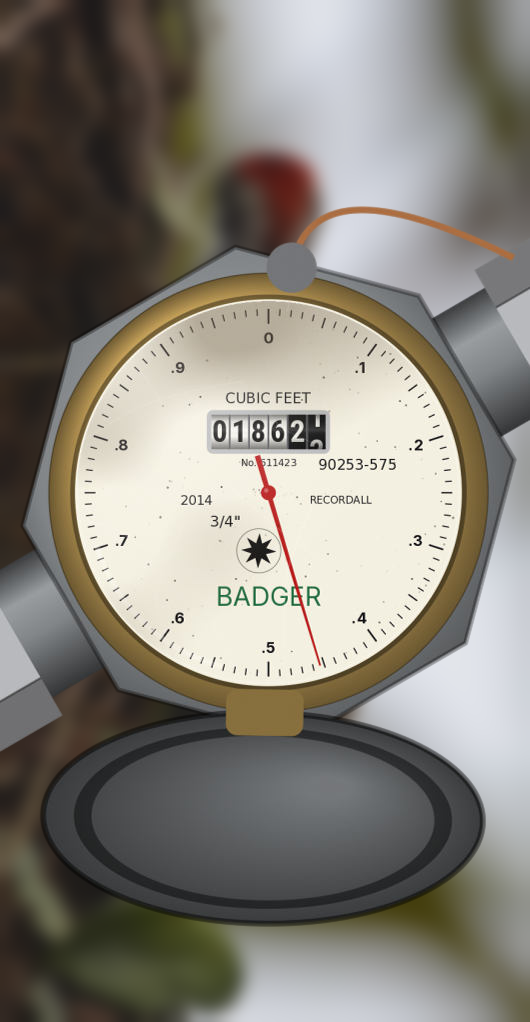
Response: 18621.45ft³
